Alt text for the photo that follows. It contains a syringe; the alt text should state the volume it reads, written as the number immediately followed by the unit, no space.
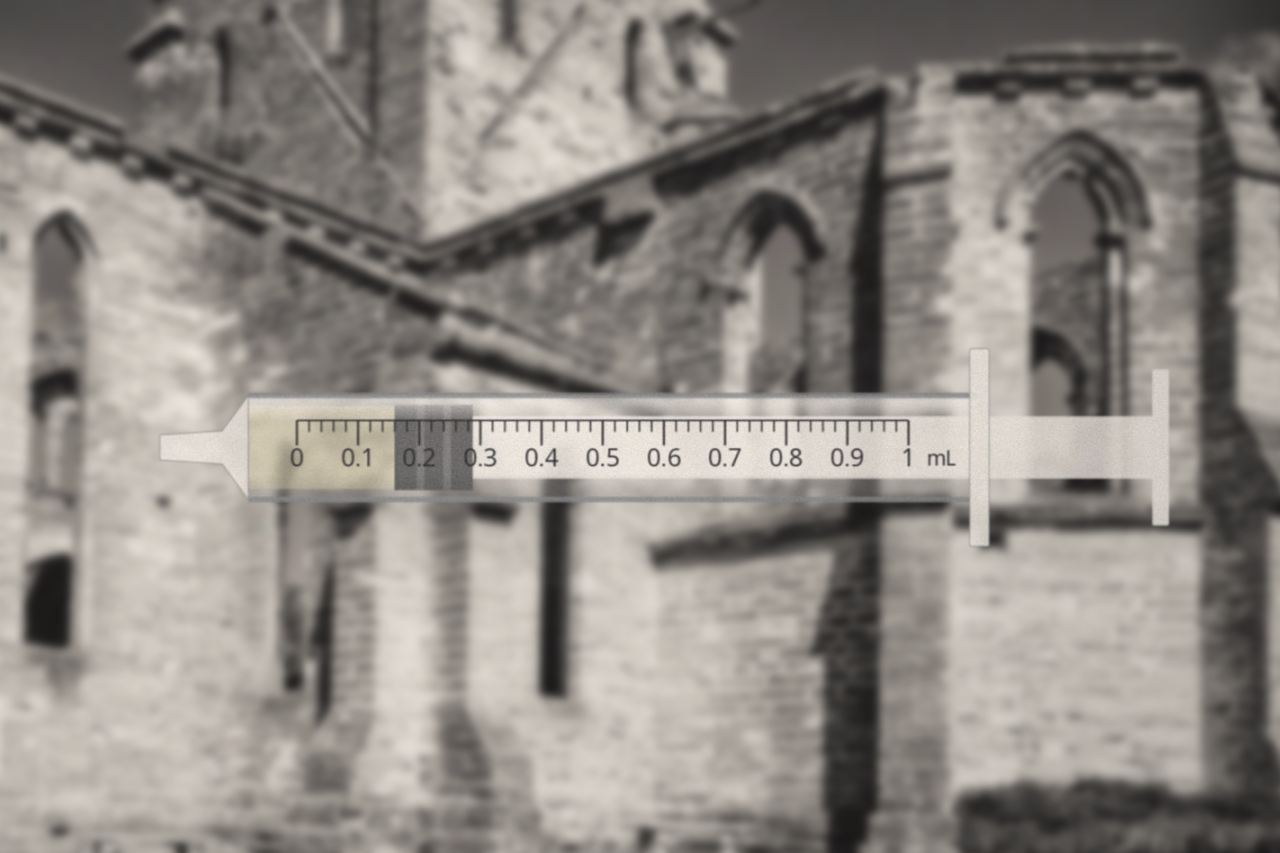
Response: 0.16mL
